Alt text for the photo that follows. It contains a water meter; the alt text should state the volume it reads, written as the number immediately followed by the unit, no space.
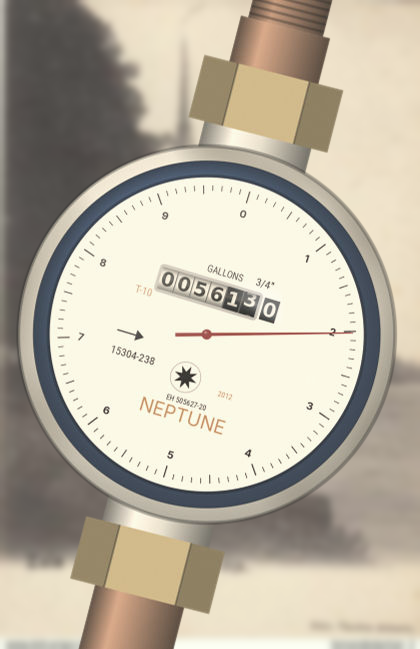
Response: 56132.0gal
